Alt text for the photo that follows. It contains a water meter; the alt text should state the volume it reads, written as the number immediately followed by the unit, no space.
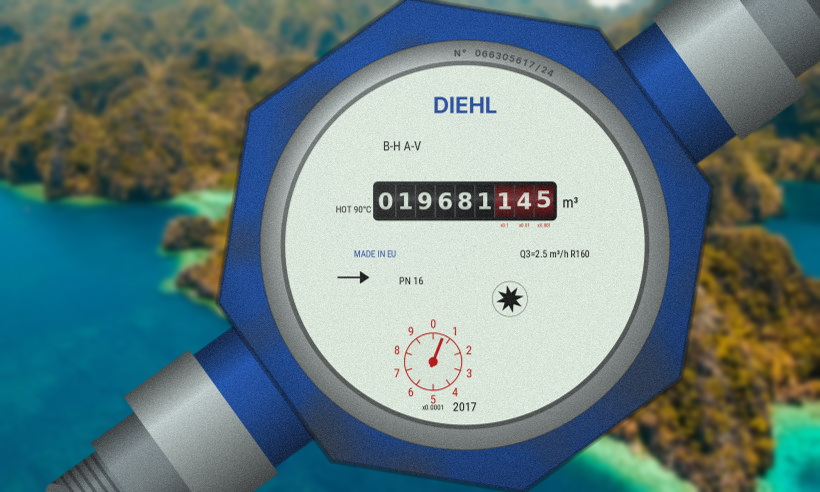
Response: 19681.1450m³
